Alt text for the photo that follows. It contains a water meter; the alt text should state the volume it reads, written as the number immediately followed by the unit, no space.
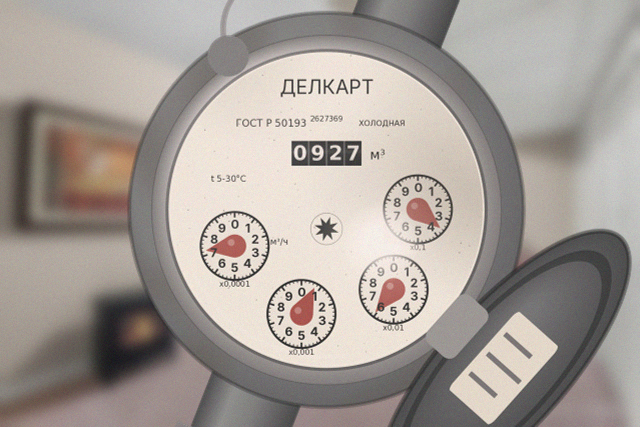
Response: 927.3607m³
